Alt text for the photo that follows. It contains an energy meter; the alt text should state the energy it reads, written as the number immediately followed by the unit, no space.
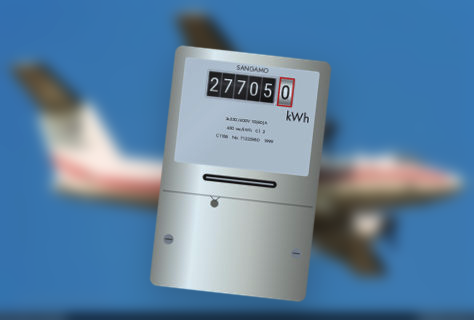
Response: 27705.0kWh
